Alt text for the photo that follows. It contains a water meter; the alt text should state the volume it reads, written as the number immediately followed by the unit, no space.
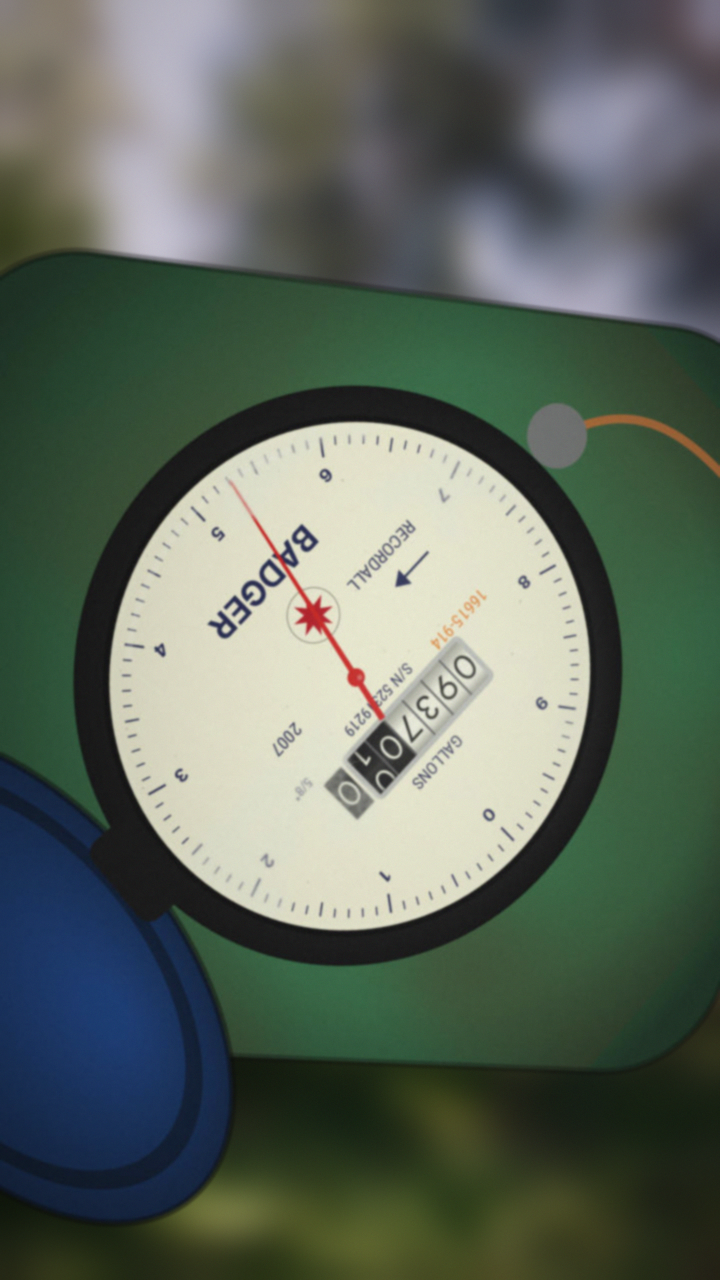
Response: 937005.3gal
